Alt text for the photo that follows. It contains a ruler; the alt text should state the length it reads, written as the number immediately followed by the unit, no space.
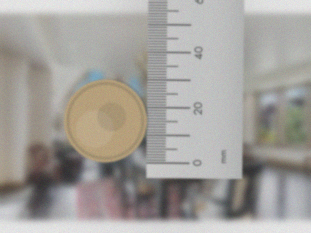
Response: 30mm
